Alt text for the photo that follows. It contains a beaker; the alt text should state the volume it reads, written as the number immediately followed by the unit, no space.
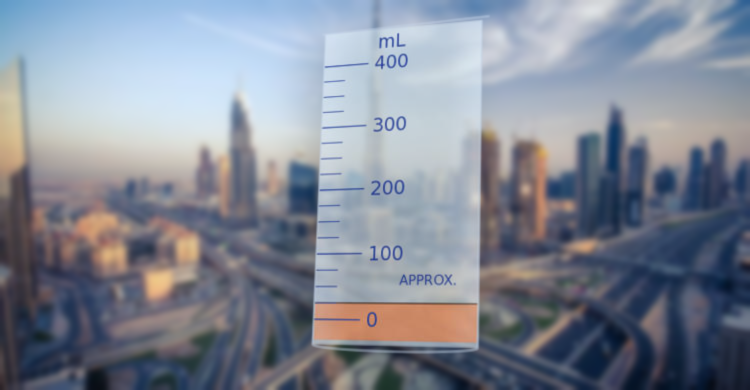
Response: 25mL
